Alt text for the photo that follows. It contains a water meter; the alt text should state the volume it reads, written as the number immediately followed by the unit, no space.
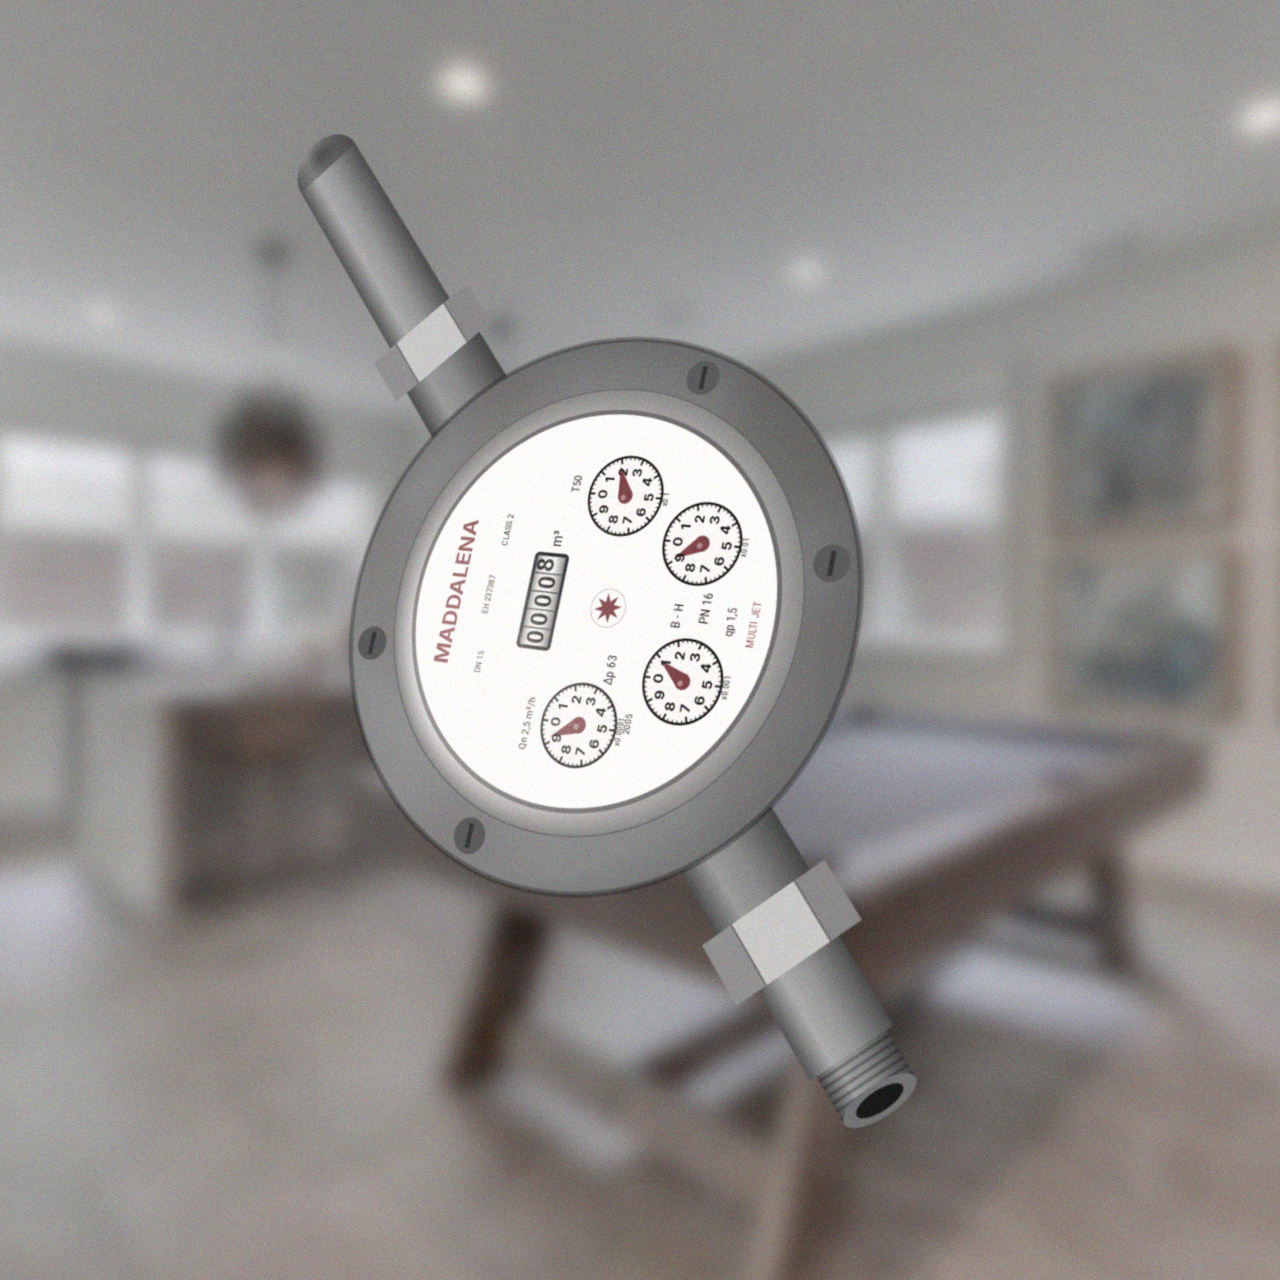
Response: 8.1909m³
